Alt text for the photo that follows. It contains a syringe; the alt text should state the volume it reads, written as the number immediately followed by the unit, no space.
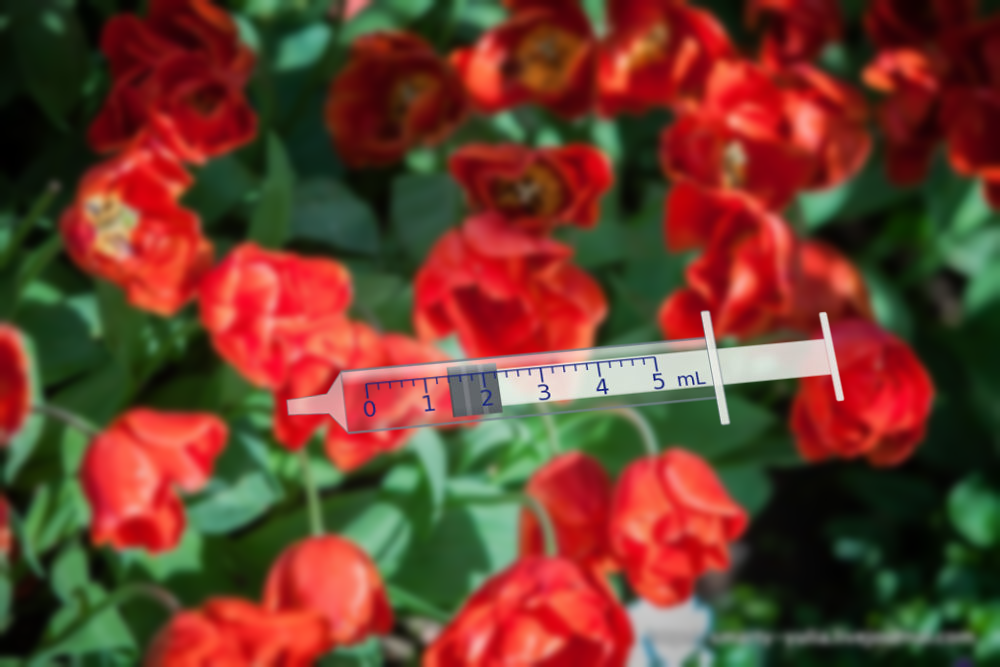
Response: 1.4mL
